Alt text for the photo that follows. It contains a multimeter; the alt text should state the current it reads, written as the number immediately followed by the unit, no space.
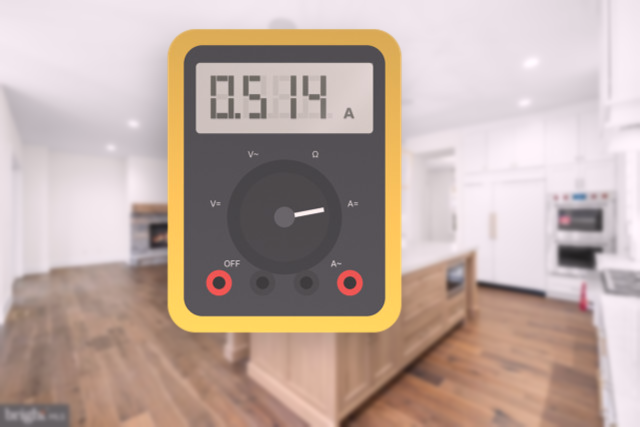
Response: 0.514A
